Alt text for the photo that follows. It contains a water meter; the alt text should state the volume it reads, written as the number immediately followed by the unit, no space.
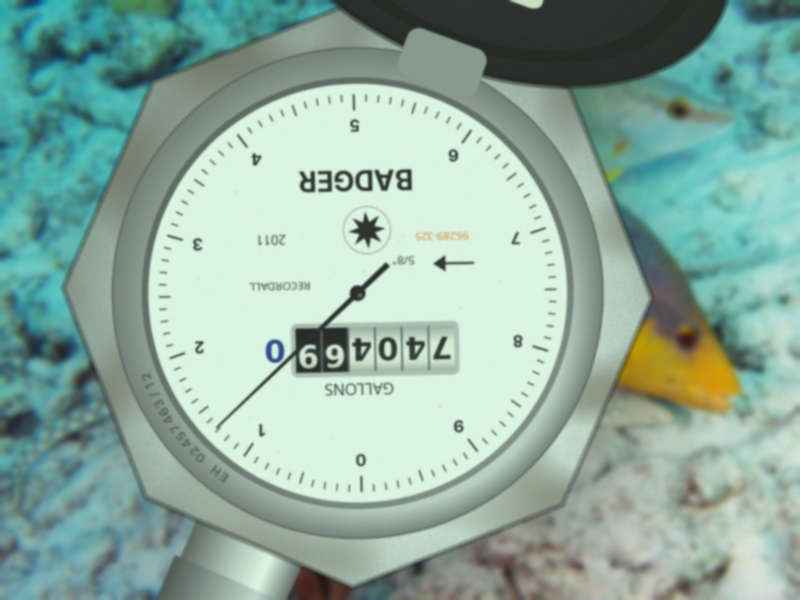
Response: 7404691.3gal
